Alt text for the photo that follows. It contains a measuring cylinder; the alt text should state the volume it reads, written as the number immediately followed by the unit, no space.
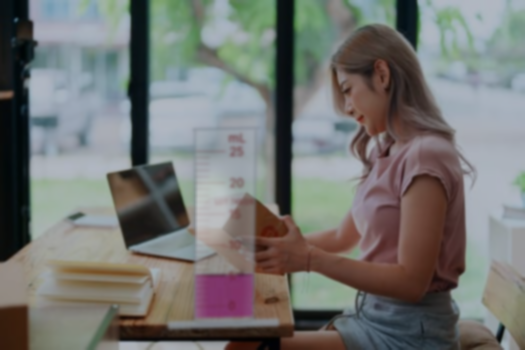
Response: 5mL
